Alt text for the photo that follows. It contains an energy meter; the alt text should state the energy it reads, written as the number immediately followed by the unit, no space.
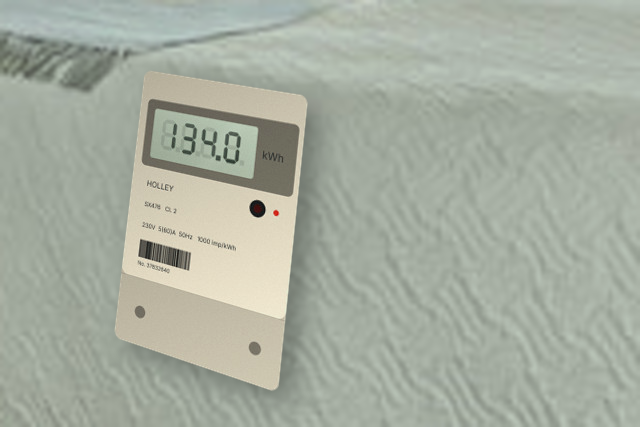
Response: 134.0kWh
